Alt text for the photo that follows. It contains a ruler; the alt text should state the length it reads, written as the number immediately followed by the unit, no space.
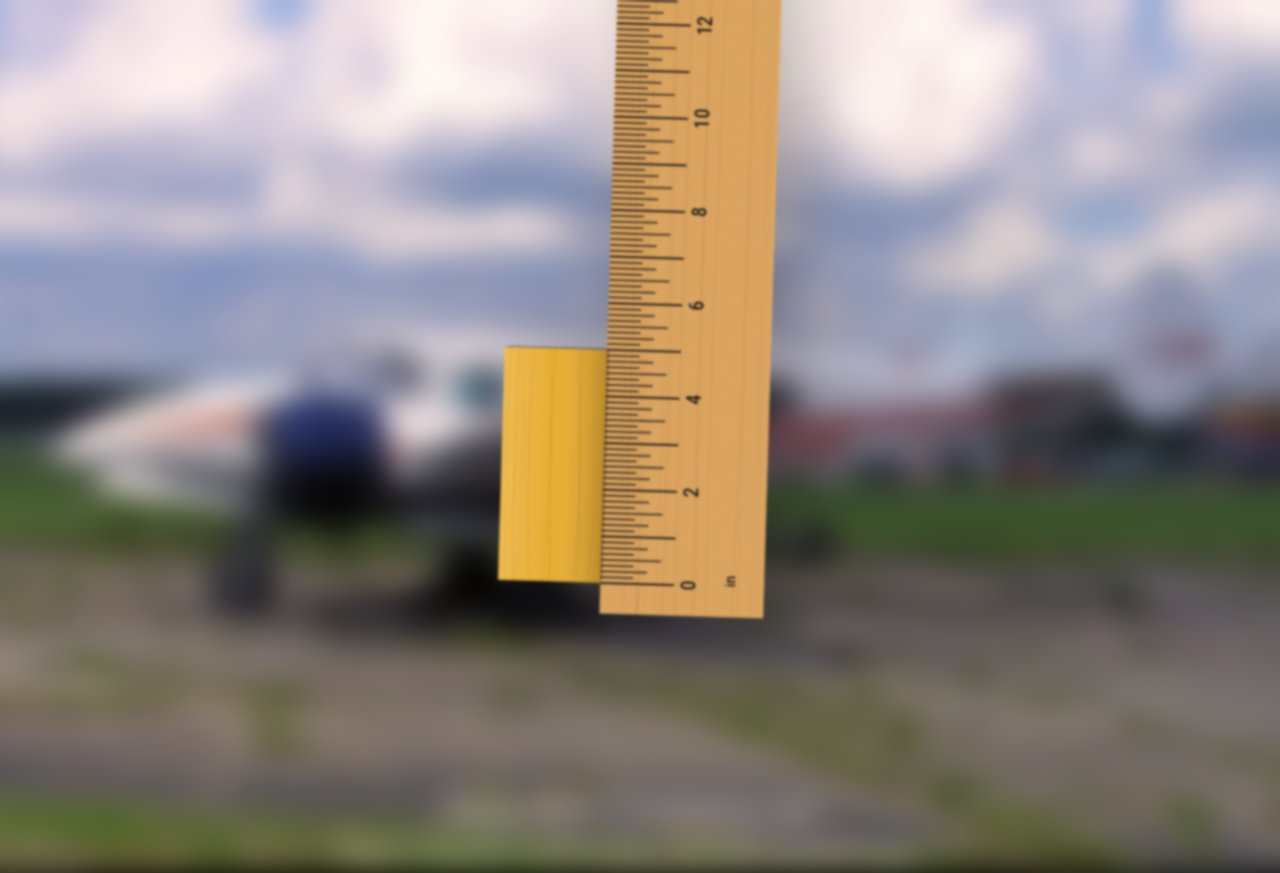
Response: 5in
